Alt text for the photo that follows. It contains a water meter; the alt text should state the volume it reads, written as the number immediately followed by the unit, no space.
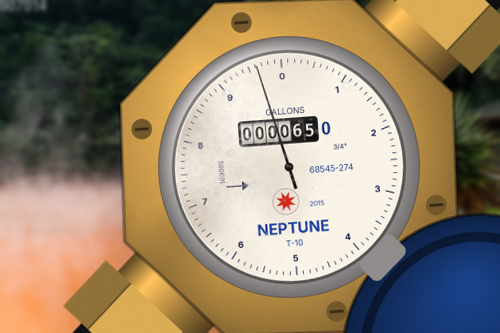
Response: 649.6gal
